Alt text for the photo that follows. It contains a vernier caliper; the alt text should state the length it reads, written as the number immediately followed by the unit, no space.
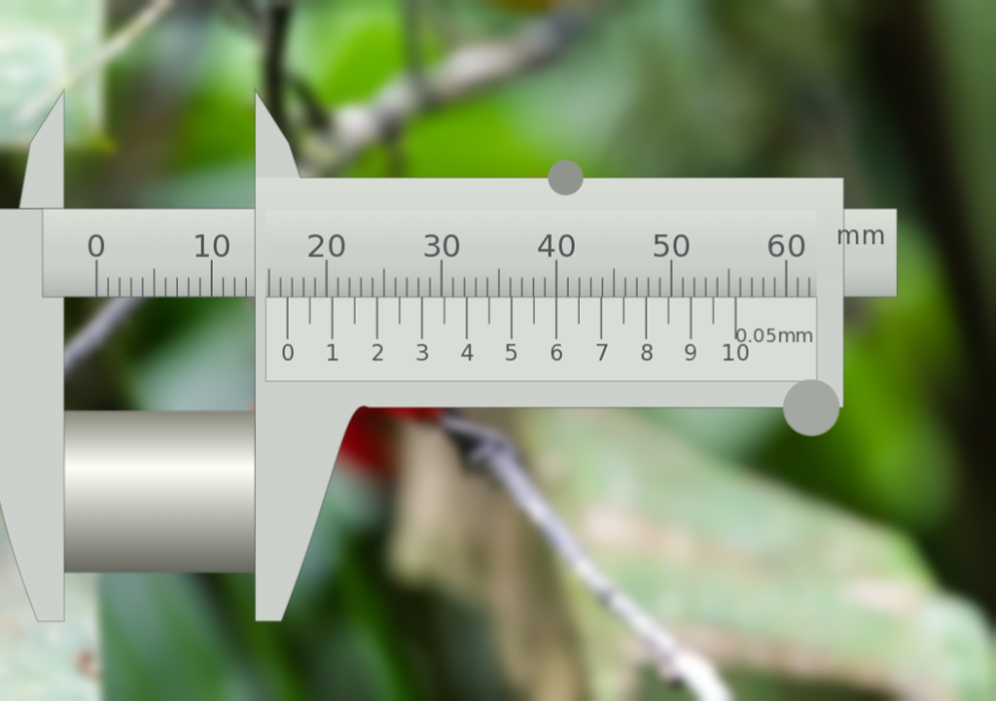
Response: 16.6mm
